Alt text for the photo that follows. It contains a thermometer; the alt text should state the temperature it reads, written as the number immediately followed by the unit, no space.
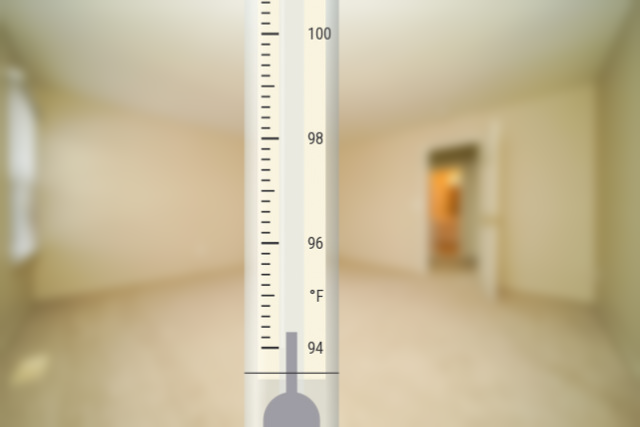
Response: 94.3°F
